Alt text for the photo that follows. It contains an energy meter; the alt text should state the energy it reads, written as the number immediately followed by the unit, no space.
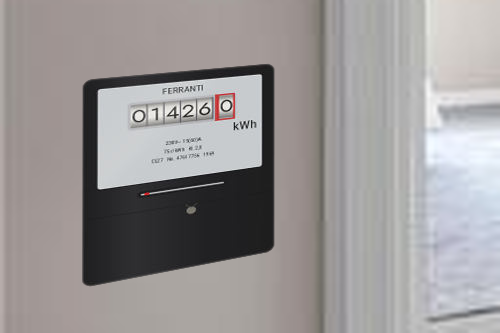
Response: 1426.0kWh
